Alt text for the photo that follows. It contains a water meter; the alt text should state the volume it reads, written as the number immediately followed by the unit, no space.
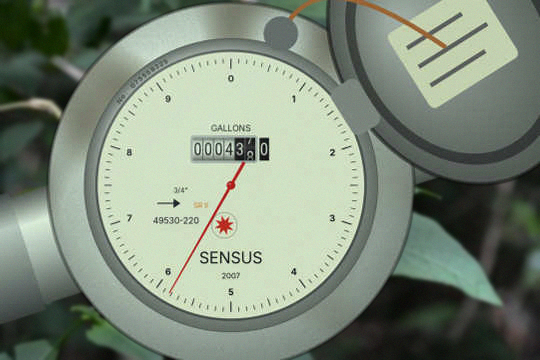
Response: 4375.8gal
